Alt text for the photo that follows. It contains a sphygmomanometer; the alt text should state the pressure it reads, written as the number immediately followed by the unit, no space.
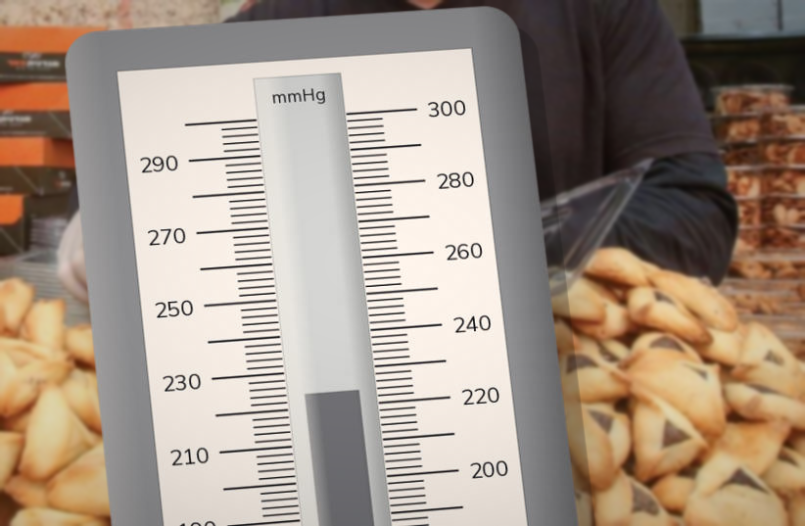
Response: 224mmHg
